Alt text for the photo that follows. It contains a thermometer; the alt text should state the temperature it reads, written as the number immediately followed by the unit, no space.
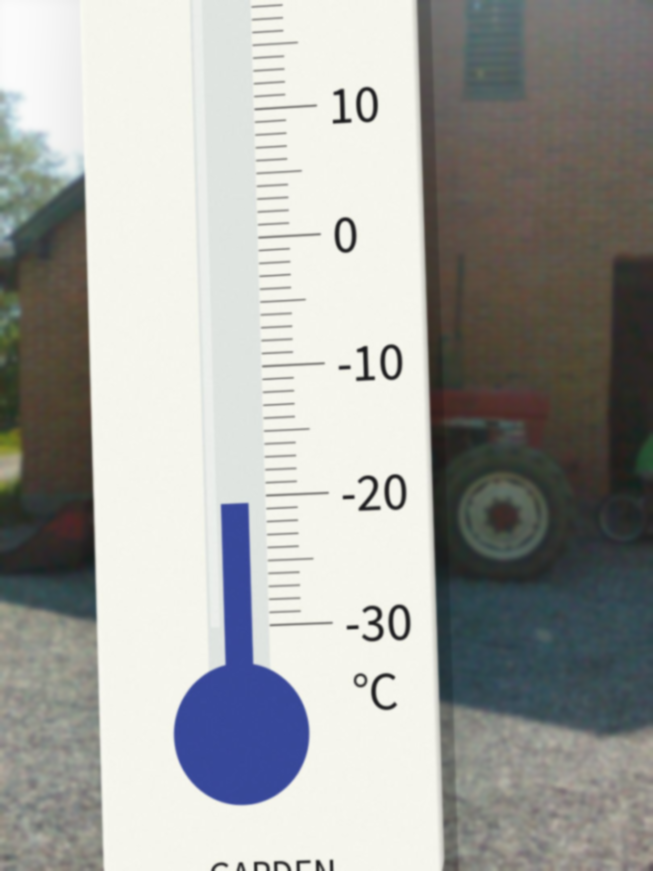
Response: -20.5°C
